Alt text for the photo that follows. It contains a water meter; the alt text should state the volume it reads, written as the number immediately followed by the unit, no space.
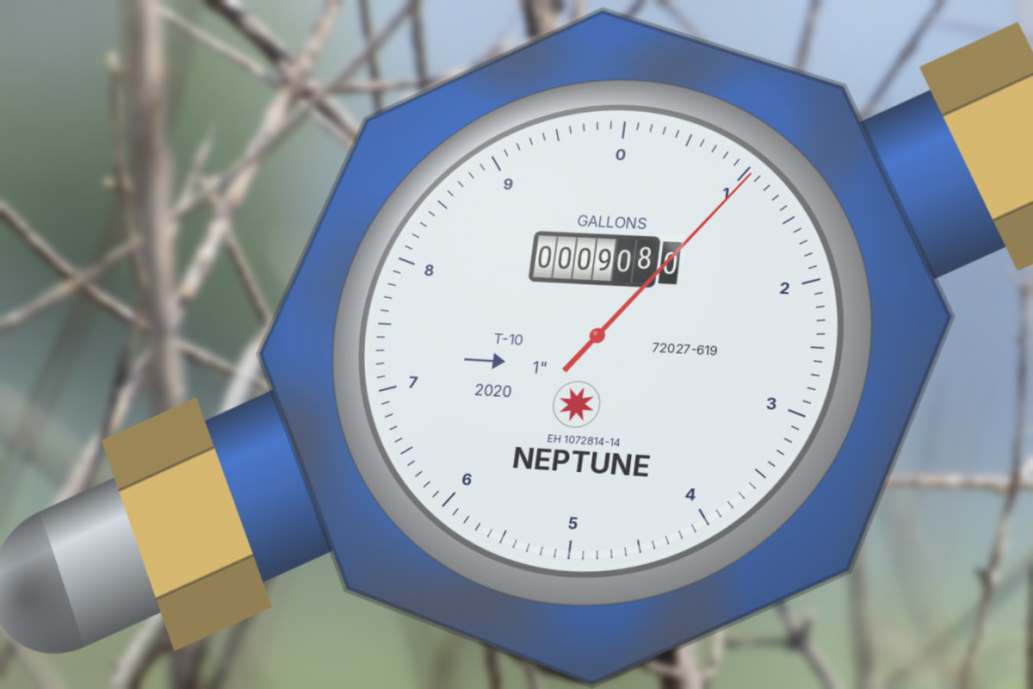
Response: 9081.0gal
